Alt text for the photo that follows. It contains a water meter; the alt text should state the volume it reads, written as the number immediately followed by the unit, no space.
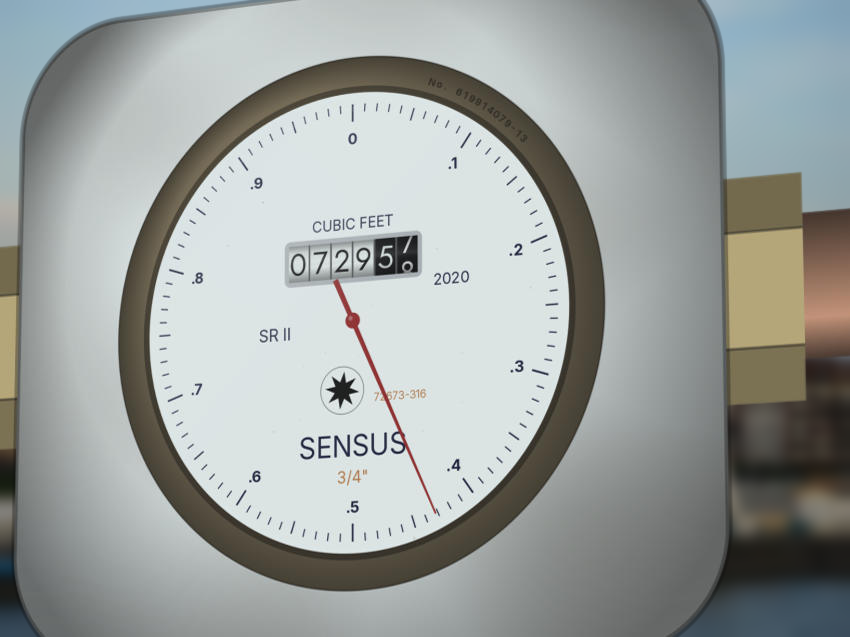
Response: 72957.43ft³
